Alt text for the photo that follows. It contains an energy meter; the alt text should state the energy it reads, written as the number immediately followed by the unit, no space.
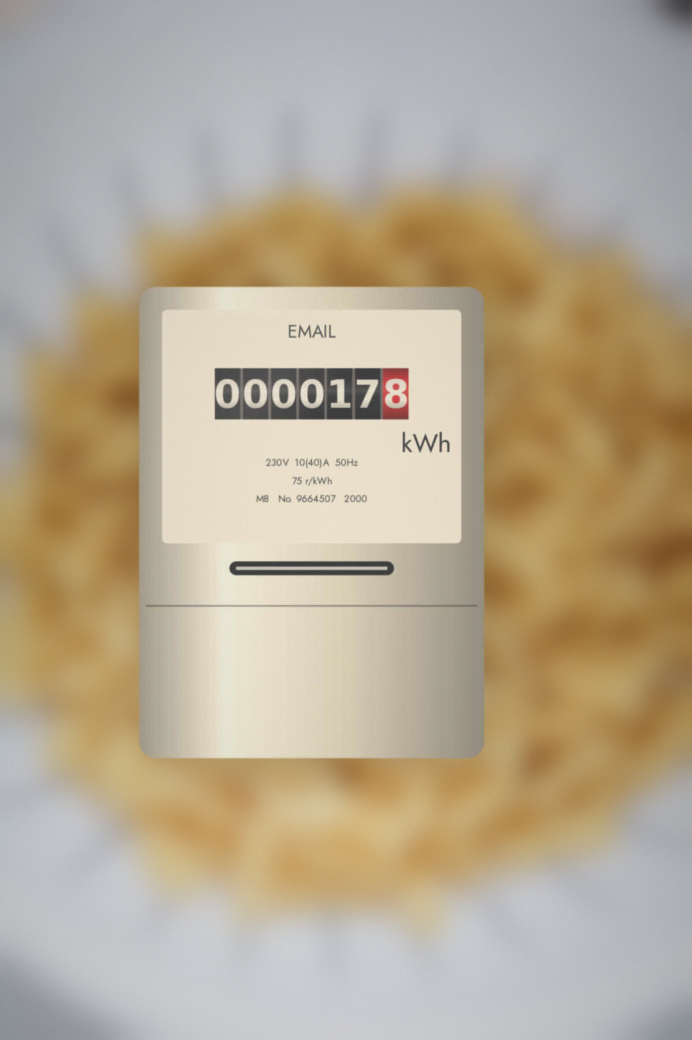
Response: 17.8kWh
